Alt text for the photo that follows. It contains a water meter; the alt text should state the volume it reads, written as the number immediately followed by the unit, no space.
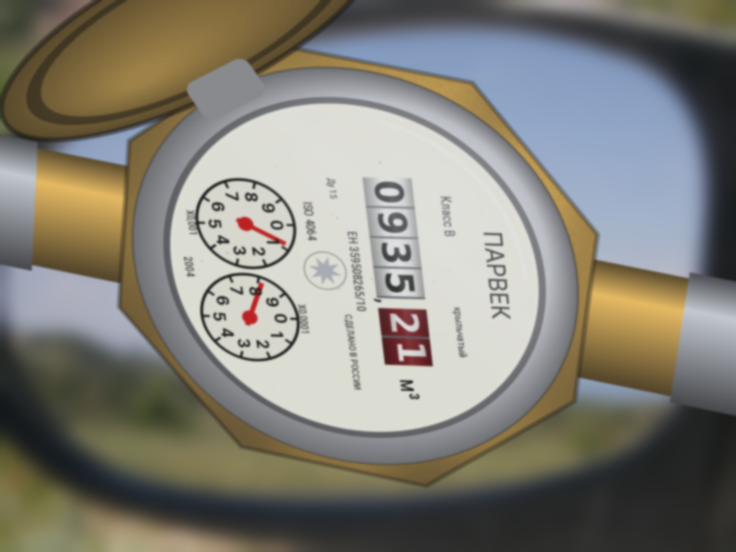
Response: 935.2108m³
